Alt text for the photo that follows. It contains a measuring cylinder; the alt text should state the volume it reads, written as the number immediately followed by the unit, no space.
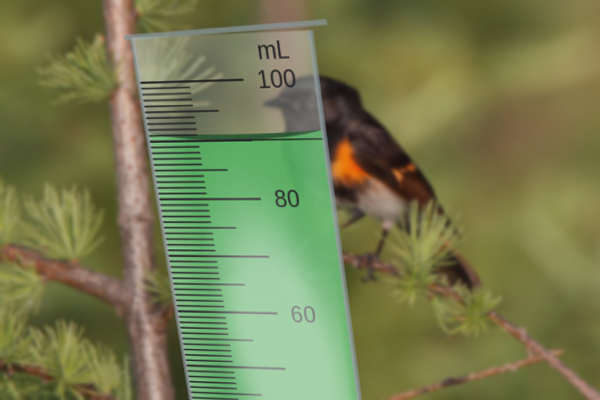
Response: 90mL
